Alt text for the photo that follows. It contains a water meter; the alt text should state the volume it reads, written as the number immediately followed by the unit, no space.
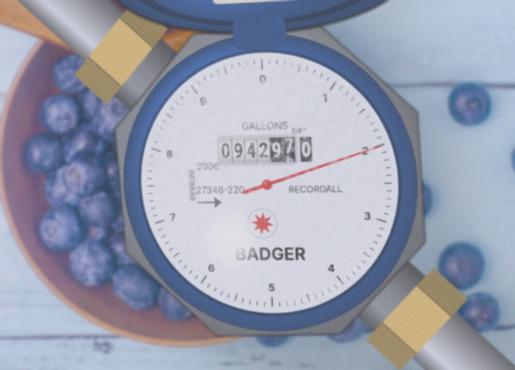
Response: 942972.0gal
